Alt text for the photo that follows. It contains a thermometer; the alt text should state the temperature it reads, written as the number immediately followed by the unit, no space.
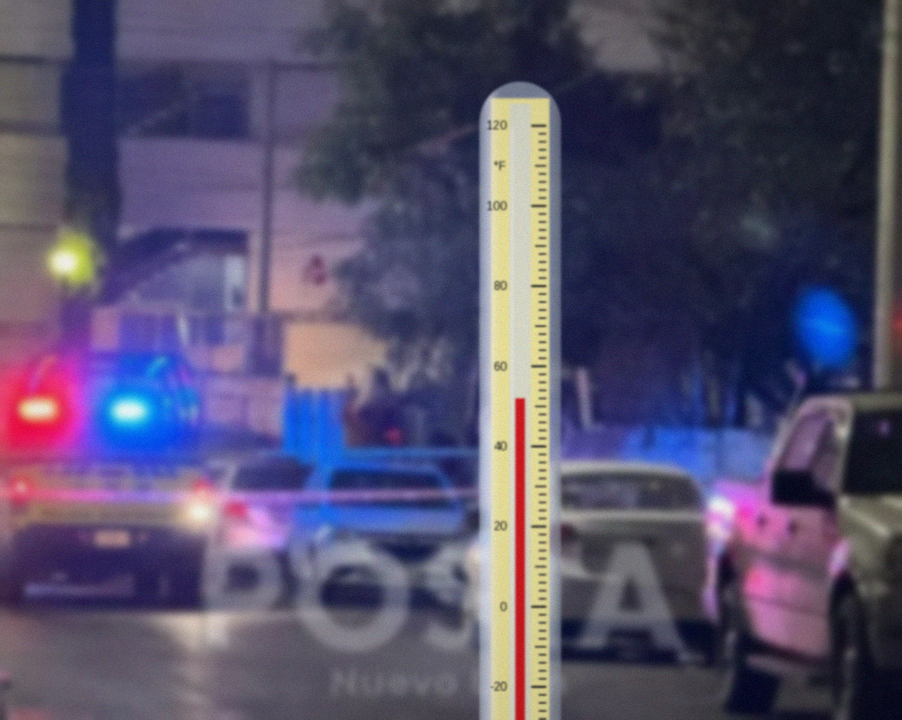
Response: 52°F
